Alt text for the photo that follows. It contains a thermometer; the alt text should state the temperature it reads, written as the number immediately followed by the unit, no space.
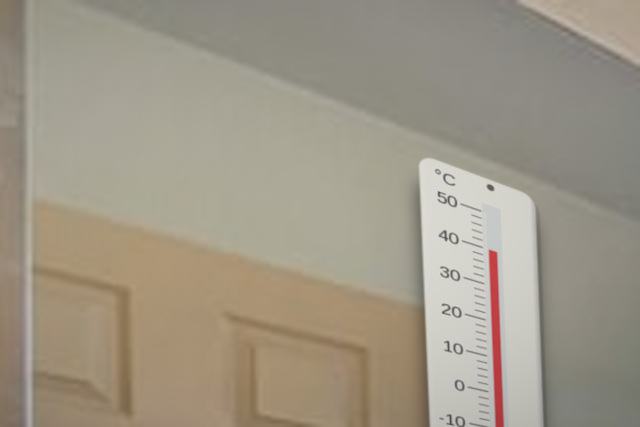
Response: 40°C
